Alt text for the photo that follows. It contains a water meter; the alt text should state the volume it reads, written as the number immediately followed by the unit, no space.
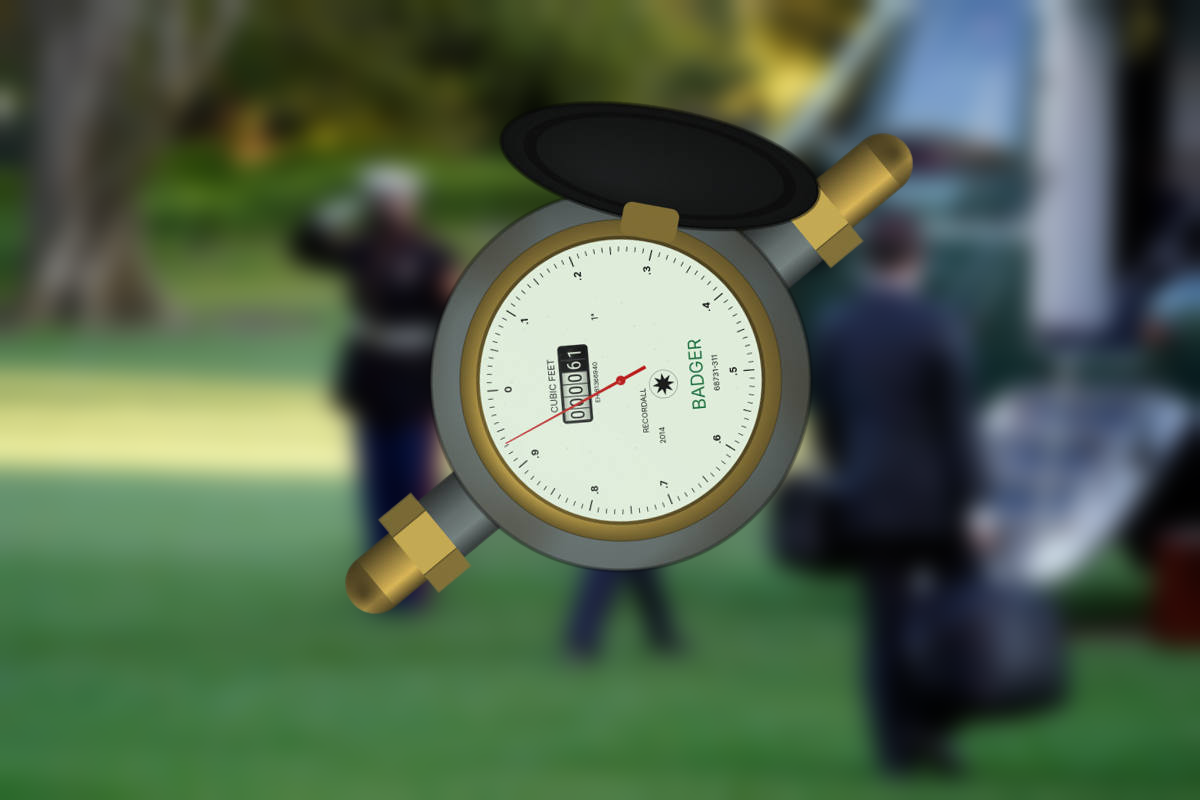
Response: 60.93ft³
